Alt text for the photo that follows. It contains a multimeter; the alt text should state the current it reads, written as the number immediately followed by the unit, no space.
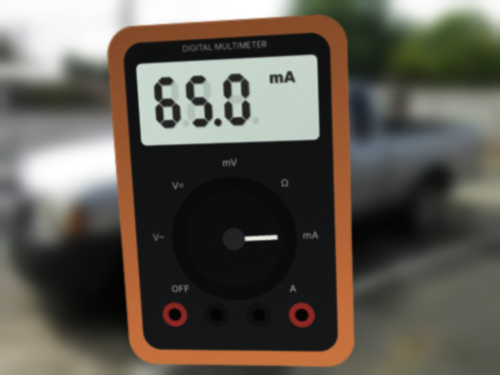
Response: 65.0mA
